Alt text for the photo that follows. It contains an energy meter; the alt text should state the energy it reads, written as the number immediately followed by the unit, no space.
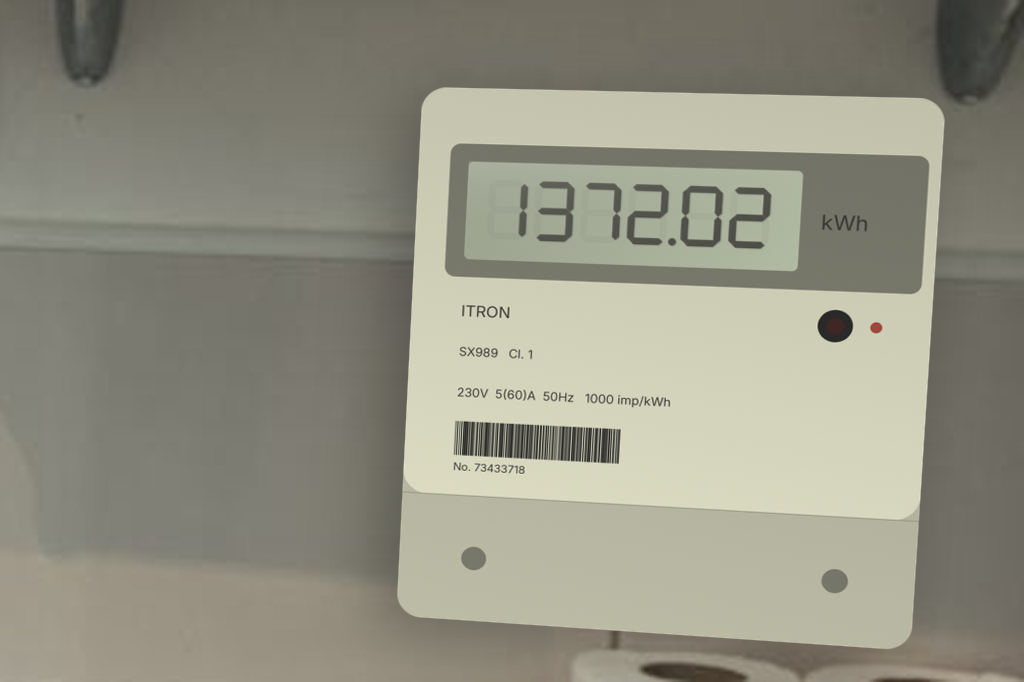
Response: 1372.02kWh
